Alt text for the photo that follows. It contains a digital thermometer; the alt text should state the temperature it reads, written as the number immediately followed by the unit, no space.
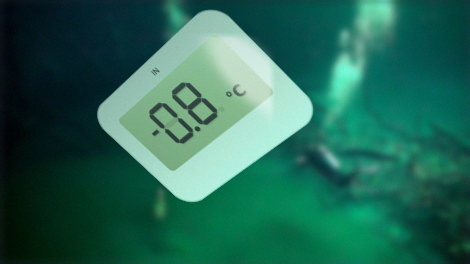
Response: -0.8°C
